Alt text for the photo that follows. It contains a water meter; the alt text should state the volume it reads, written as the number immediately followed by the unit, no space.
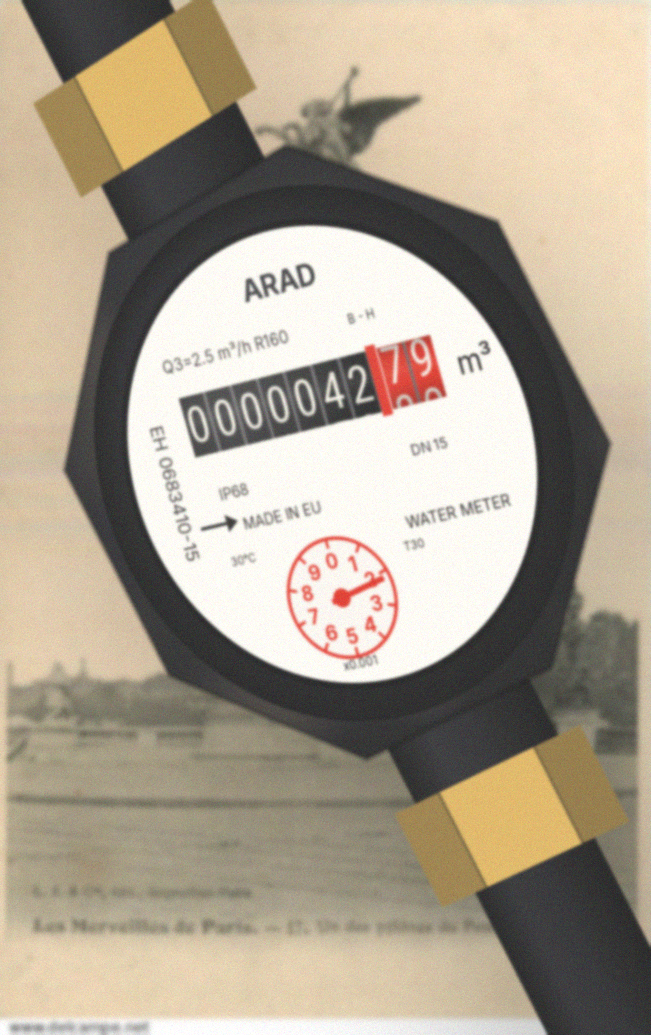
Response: 42.792m³
